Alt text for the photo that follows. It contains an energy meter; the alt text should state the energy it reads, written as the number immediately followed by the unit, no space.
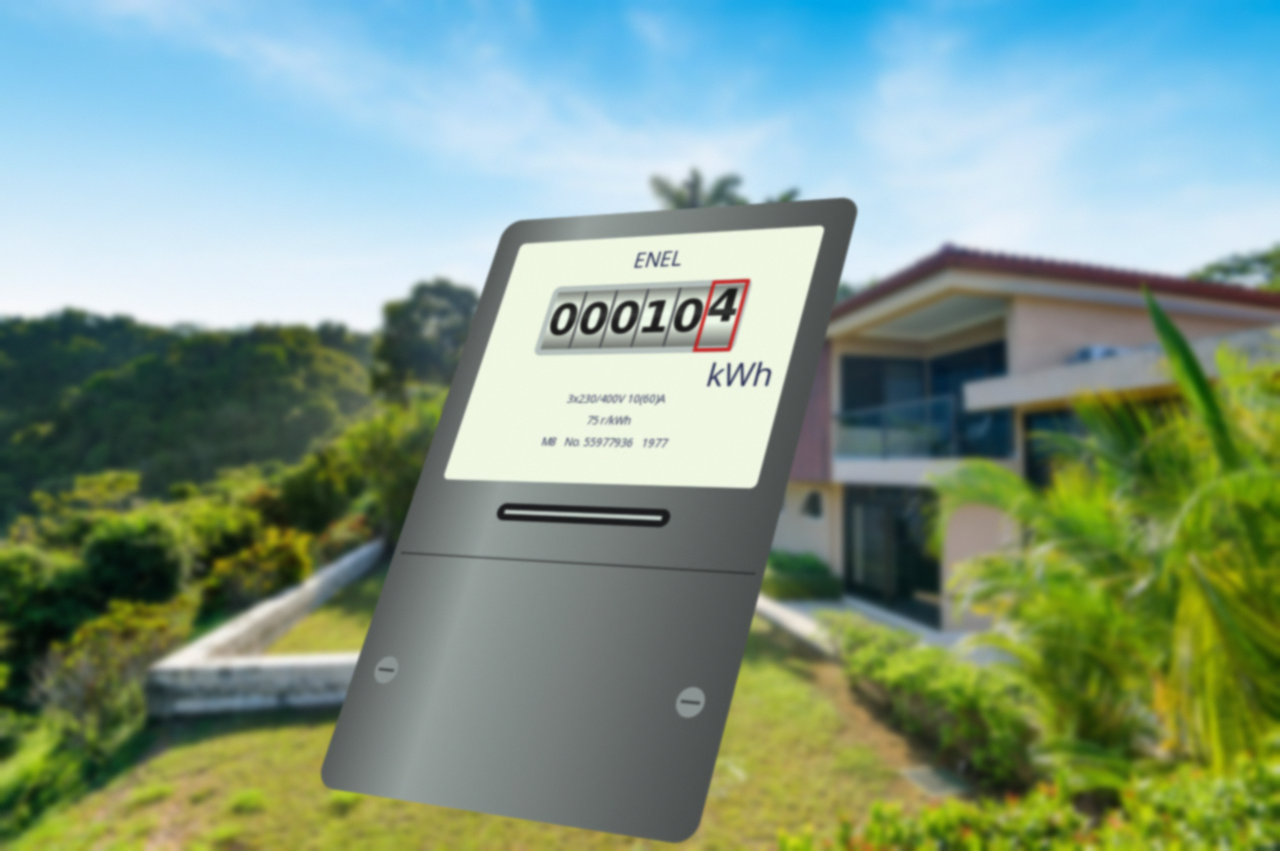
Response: 10.4kWh
